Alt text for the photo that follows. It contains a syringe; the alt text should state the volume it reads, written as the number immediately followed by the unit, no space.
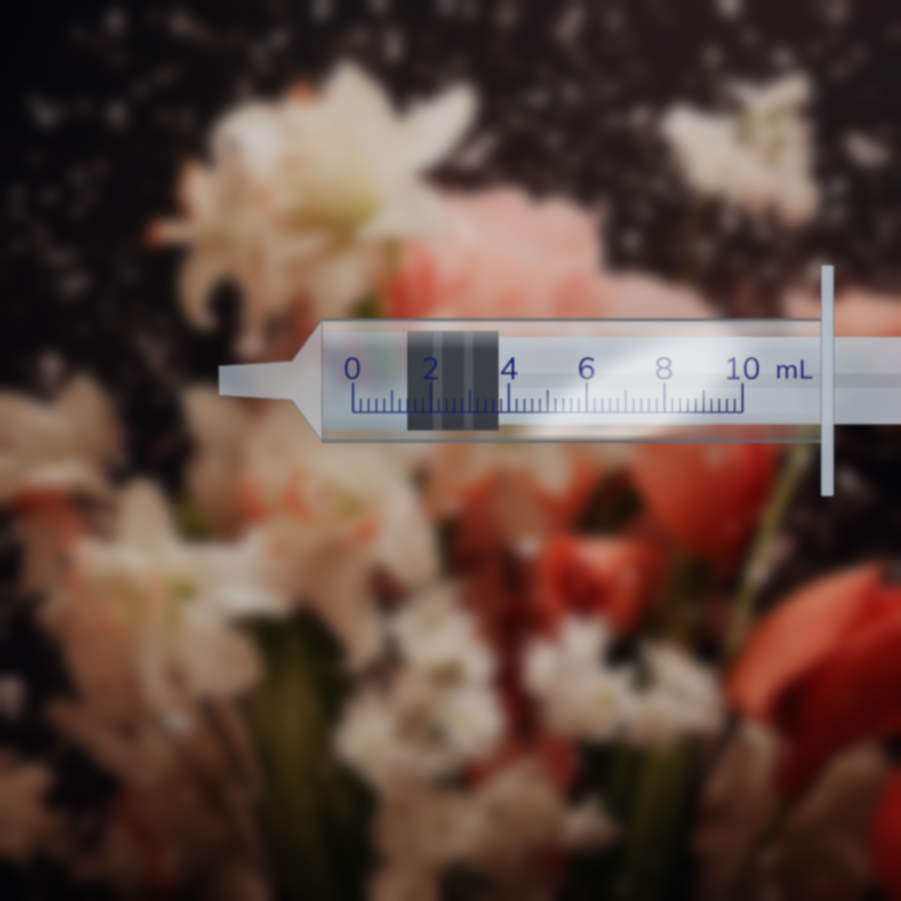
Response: 1.4mL
